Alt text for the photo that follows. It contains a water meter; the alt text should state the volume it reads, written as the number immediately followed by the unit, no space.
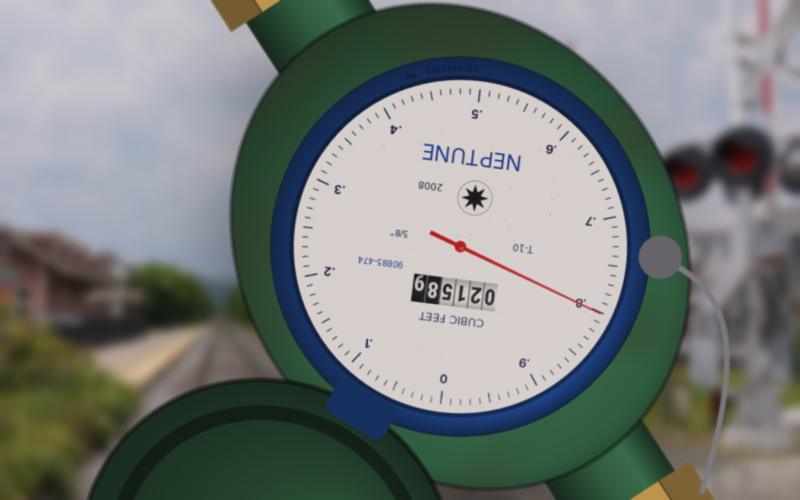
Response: 21588.80ft³
